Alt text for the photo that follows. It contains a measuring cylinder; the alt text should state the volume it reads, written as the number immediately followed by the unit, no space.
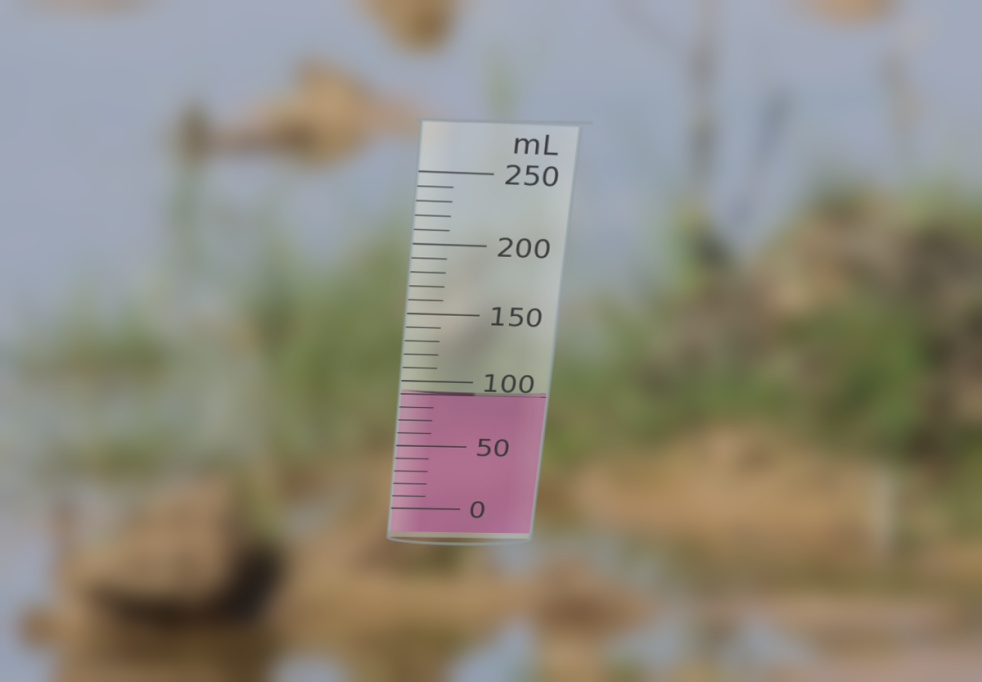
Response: 90mL
